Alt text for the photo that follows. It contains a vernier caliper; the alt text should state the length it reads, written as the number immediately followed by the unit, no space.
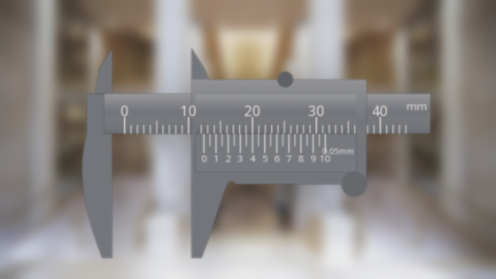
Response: 12.4mm
